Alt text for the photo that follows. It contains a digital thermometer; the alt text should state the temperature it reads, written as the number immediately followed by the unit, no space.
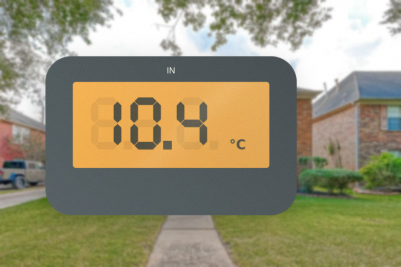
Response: 10.4°C
